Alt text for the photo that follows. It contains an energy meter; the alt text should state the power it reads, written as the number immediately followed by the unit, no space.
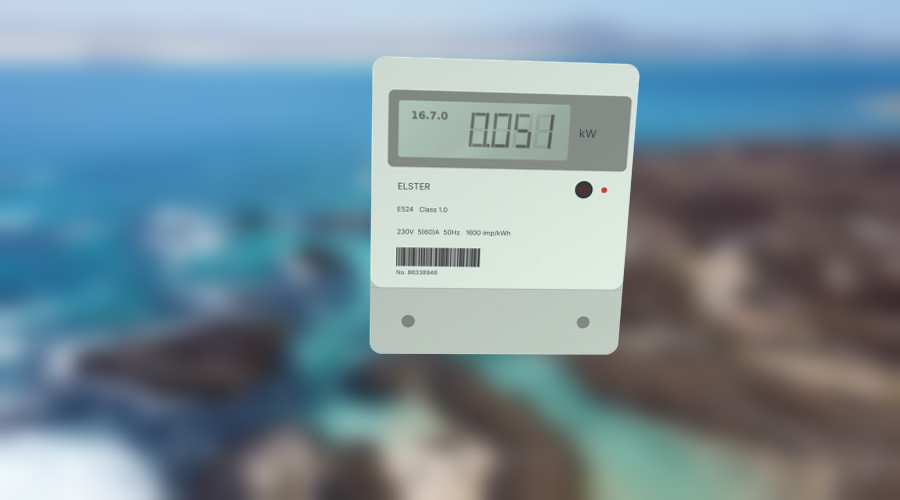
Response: 0.051kW
